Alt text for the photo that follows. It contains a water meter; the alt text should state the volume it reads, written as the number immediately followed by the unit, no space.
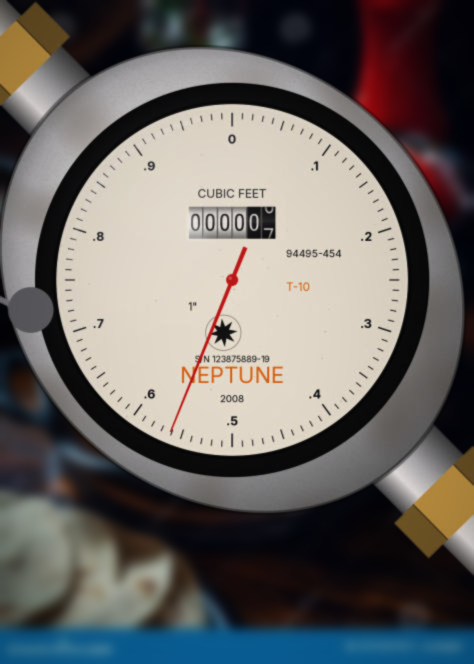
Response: 6.56ft³
